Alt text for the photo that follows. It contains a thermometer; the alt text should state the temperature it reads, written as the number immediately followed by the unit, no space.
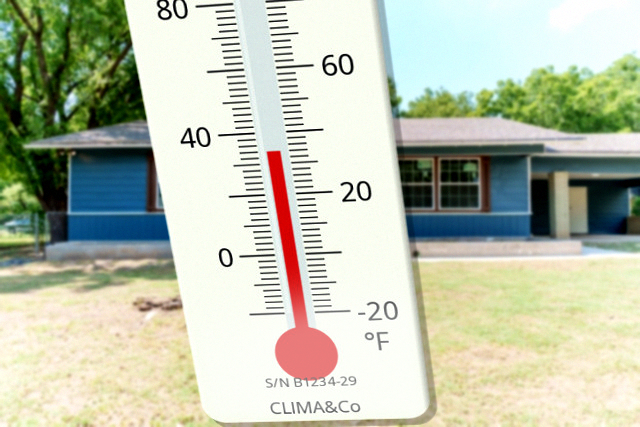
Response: 34°F
